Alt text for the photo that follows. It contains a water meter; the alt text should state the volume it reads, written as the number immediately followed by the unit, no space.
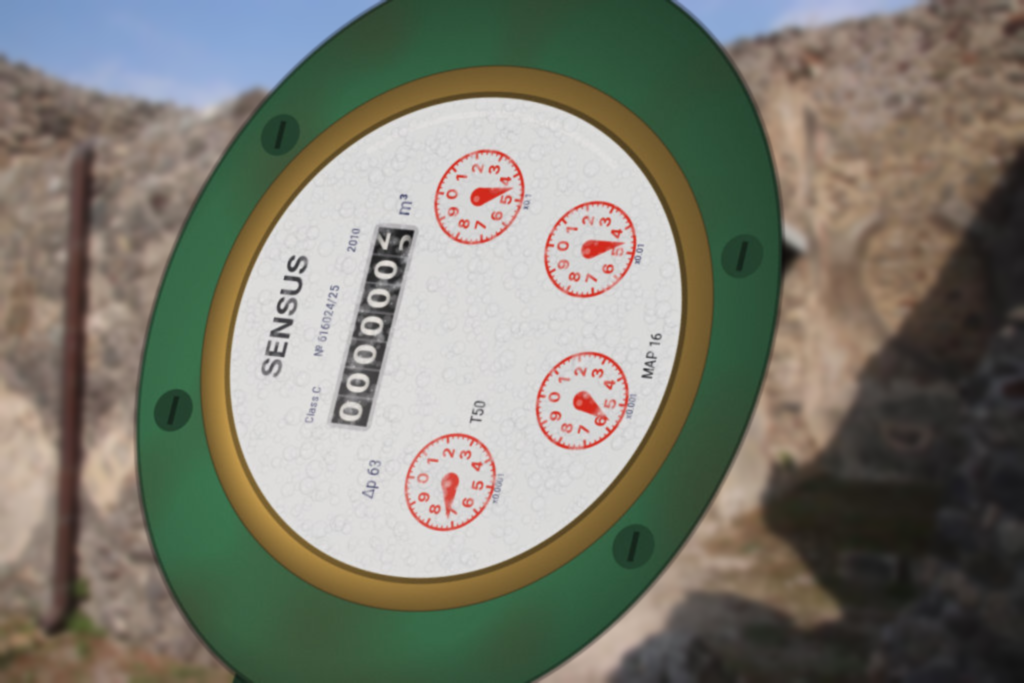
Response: 2.4457m³
